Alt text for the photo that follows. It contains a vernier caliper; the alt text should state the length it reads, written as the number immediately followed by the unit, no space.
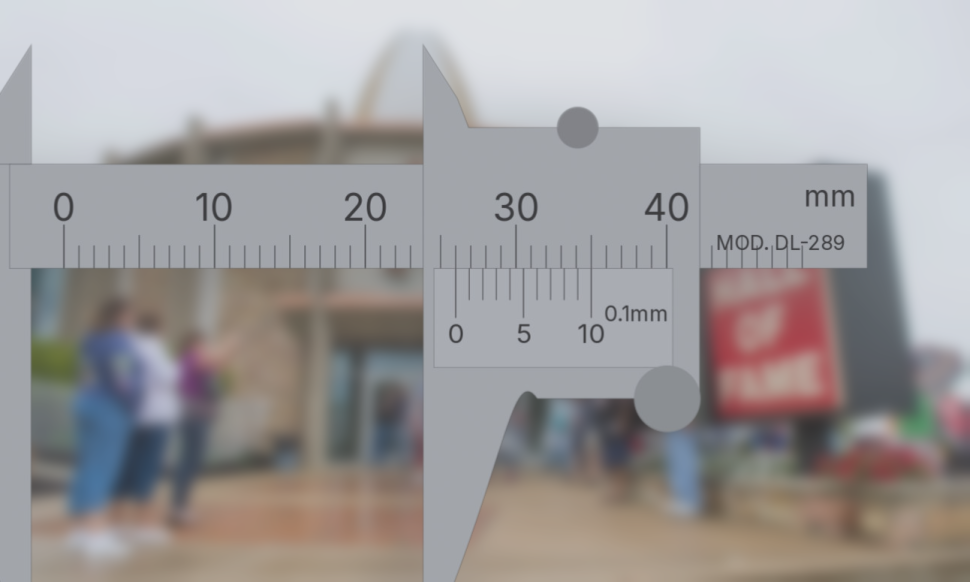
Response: 26.0mm
